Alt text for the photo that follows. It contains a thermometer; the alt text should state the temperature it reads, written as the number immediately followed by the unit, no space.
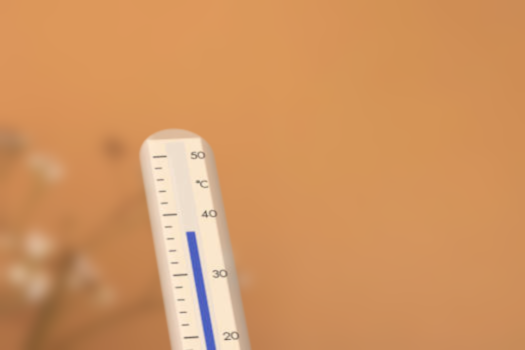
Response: 37°C
